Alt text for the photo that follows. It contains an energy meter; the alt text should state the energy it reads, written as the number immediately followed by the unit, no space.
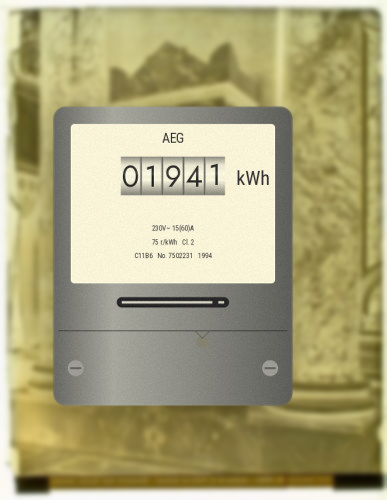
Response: 1941kWh
